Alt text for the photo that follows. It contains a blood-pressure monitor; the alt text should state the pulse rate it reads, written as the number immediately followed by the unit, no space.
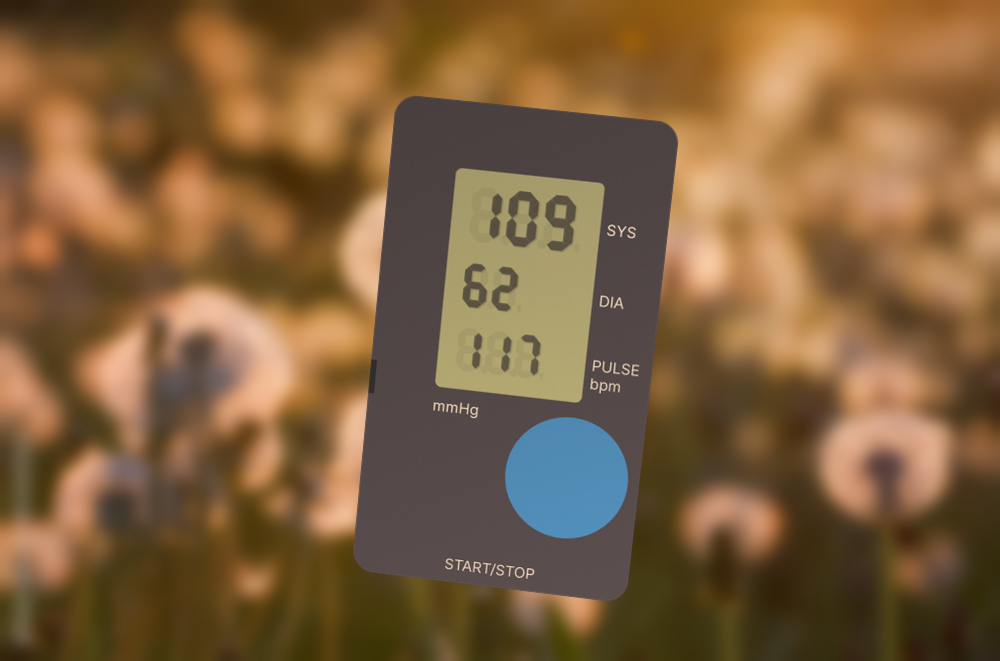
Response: 117bpm
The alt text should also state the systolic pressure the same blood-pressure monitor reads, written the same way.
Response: 109mmHg
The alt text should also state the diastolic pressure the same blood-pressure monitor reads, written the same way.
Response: 62mmHg
